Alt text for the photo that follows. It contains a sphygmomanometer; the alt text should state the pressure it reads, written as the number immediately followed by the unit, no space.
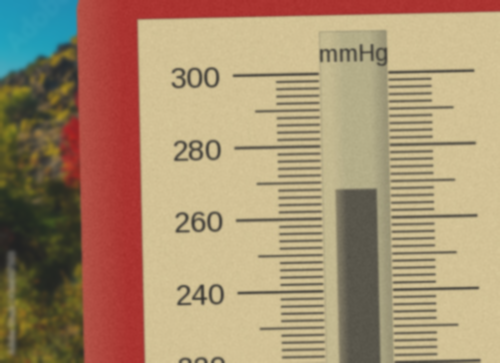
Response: 268mmHg
